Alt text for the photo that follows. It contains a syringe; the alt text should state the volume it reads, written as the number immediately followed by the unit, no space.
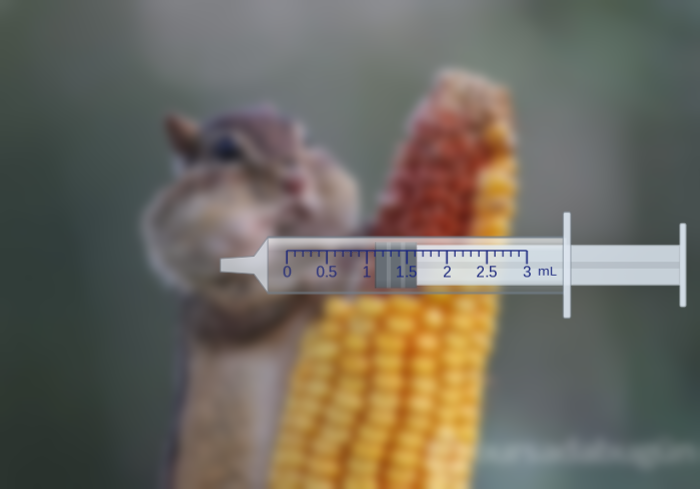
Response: 1.1mL
